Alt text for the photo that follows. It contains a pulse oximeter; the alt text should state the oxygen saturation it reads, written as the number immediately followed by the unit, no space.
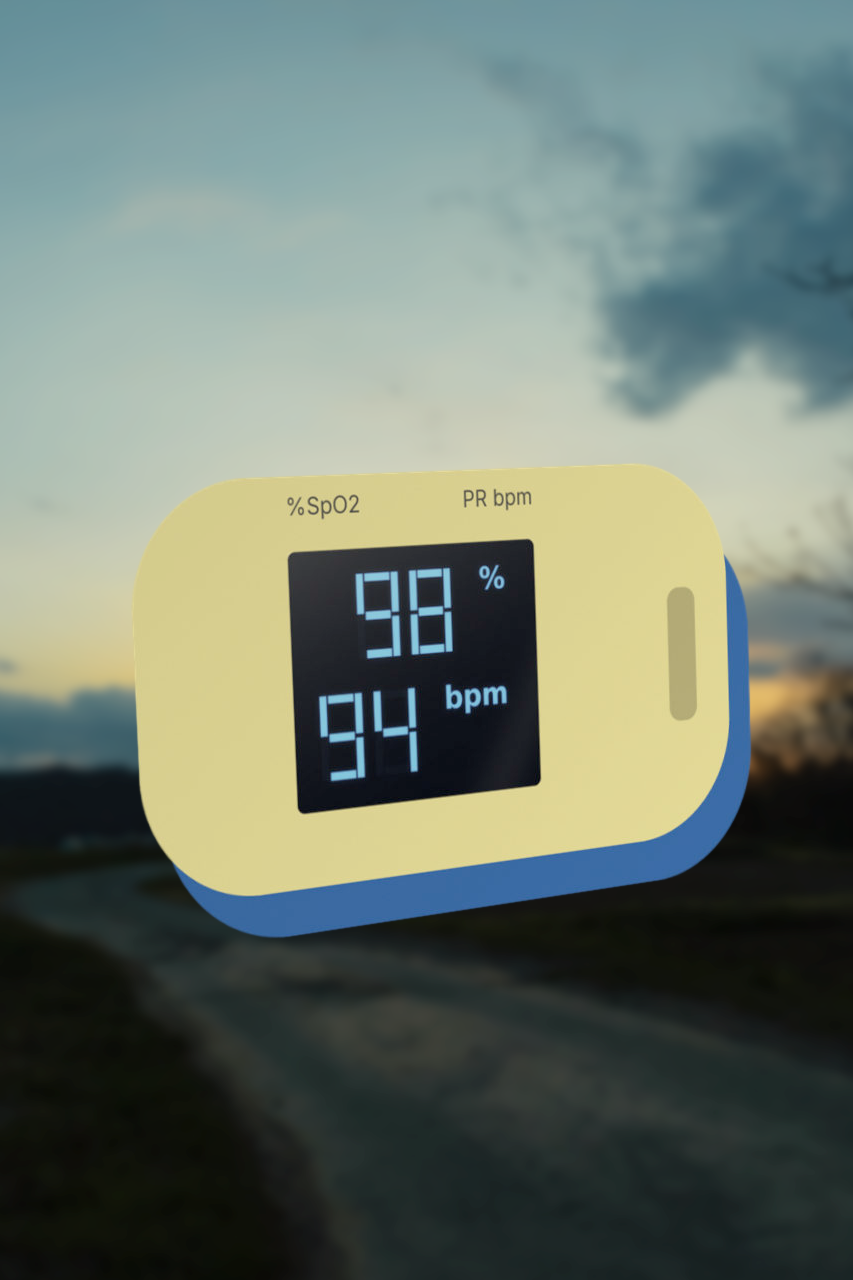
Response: 98%
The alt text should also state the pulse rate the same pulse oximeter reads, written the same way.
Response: 94bpm
